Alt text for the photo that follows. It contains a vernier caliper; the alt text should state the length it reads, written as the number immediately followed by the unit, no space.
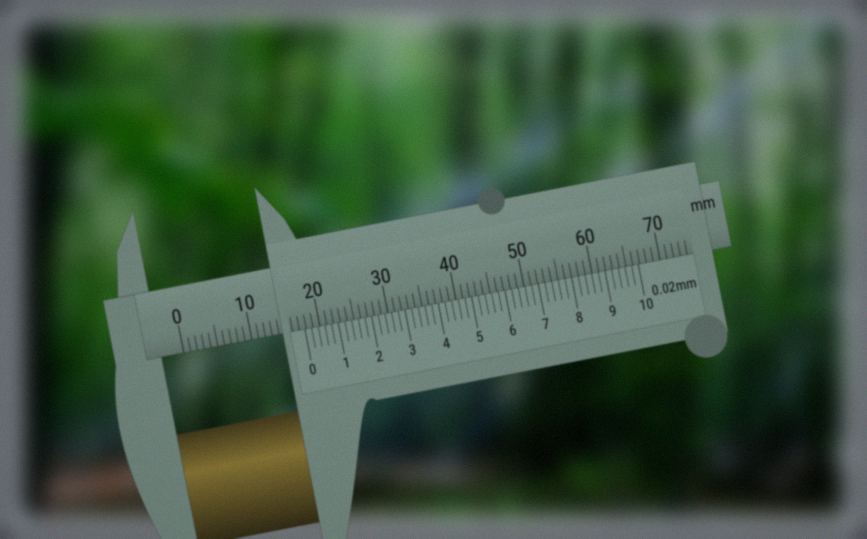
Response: 17.8mm
